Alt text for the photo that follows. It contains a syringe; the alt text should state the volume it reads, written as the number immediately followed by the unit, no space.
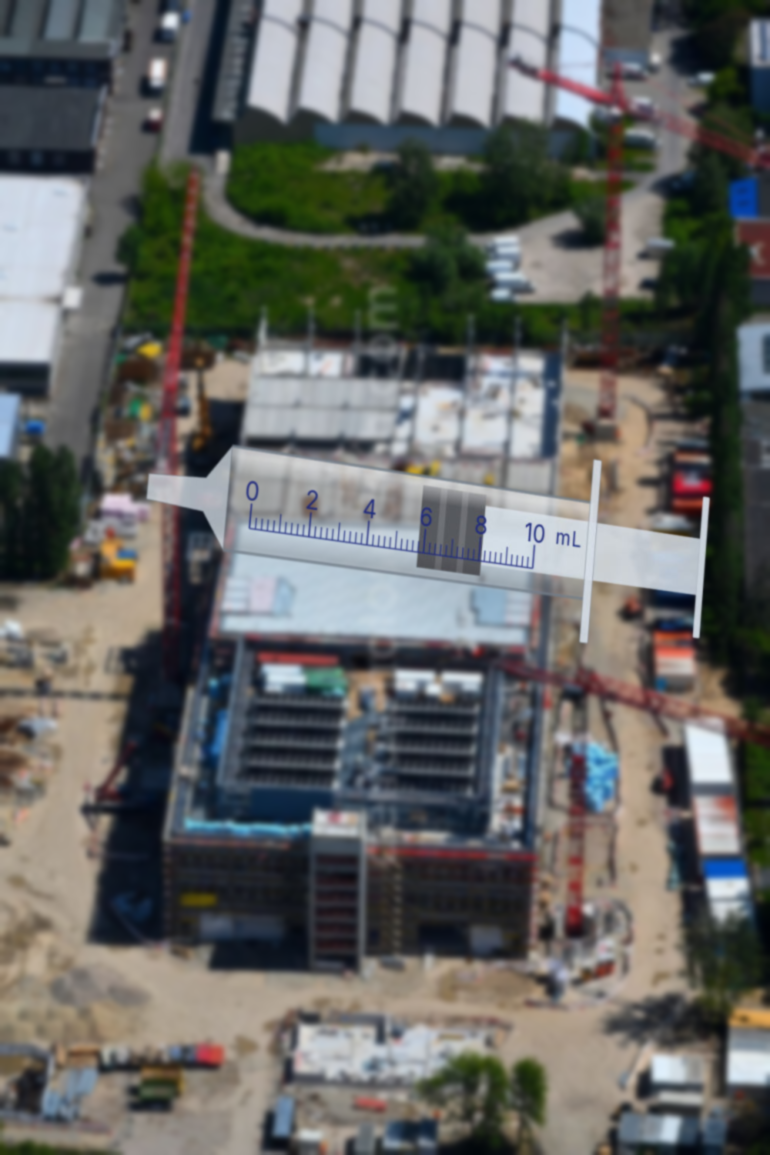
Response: 5.8mL
